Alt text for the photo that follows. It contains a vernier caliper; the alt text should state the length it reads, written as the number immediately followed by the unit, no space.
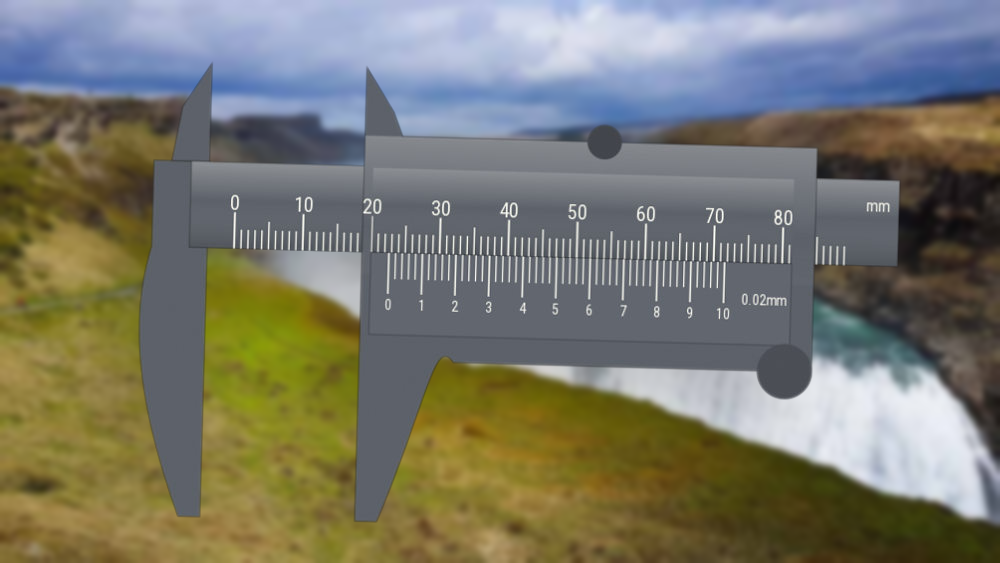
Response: 22.6mm
